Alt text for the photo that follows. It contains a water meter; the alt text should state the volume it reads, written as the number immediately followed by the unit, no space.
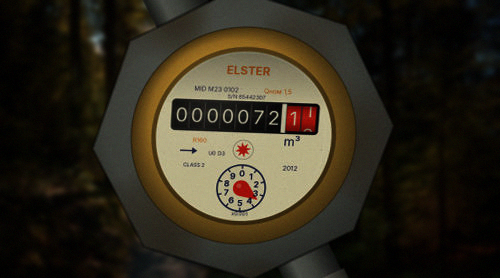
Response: 72.113m³
